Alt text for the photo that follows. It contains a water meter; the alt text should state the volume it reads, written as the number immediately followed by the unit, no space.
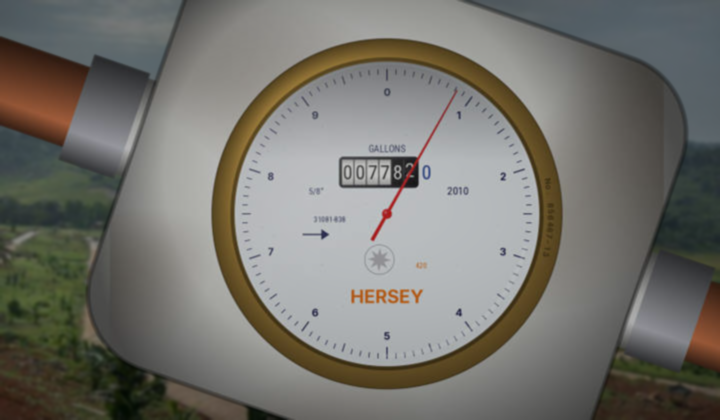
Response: 77820.8gal
